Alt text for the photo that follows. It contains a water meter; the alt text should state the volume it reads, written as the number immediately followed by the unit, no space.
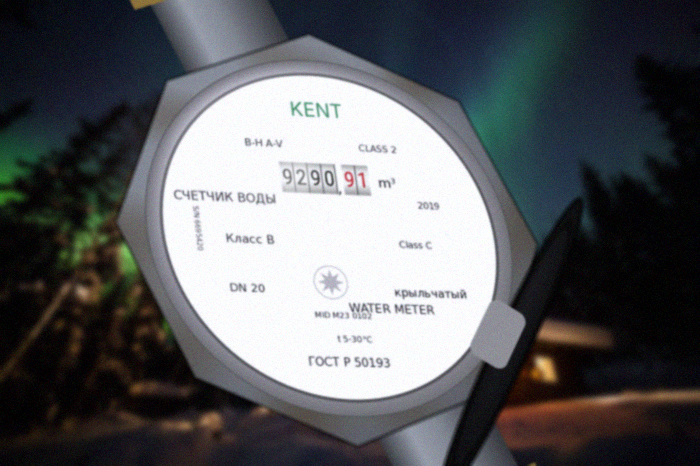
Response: 9290.91m³
